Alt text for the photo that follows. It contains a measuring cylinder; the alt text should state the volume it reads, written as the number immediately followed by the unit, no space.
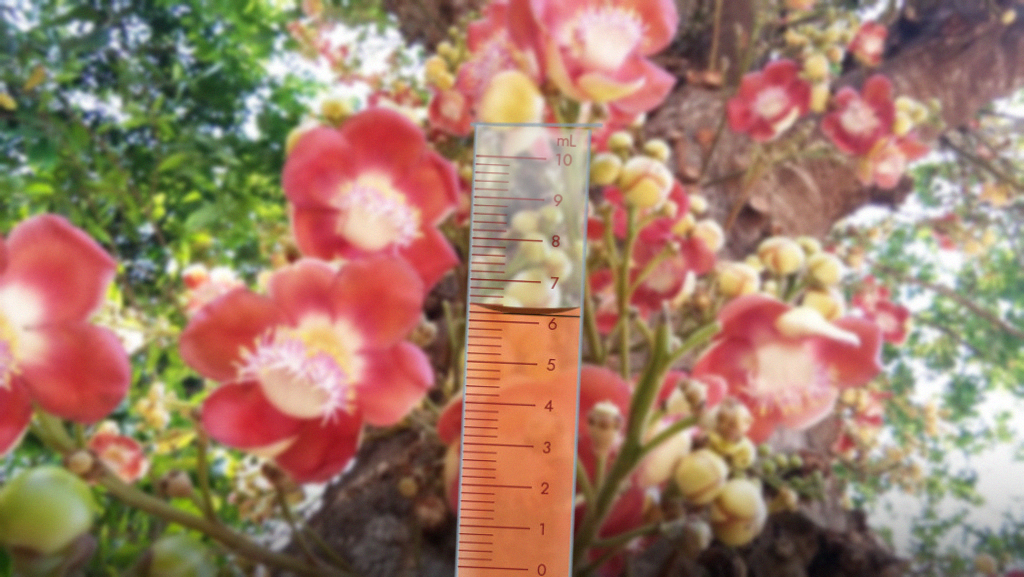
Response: 6.2mL
